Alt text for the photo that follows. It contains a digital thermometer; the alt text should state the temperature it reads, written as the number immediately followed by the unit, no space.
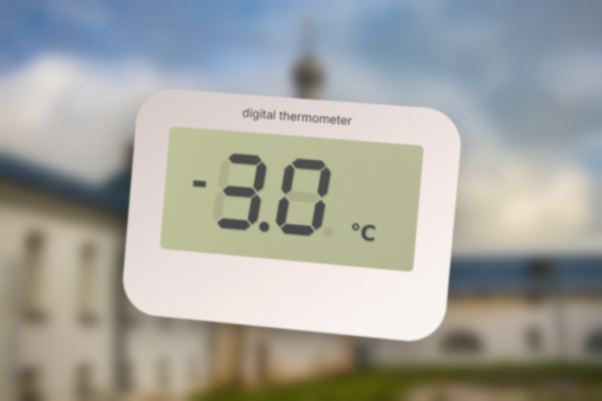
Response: -3.0°C
